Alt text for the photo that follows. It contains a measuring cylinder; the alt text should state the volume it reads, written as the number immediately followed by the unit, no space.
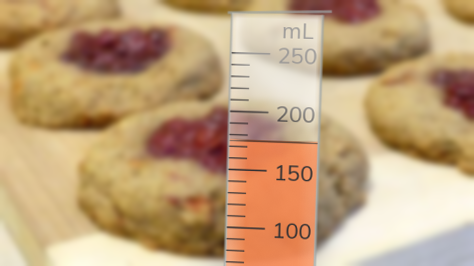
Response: 175mL
